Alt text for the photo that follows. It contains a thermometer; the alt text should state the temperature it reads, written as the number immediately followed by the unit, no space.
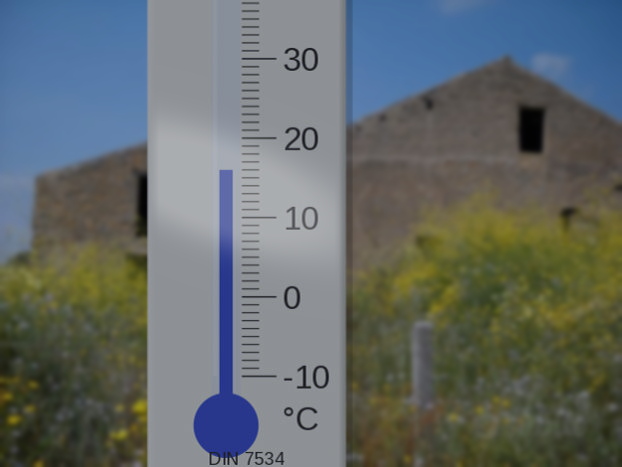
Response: 16°C
